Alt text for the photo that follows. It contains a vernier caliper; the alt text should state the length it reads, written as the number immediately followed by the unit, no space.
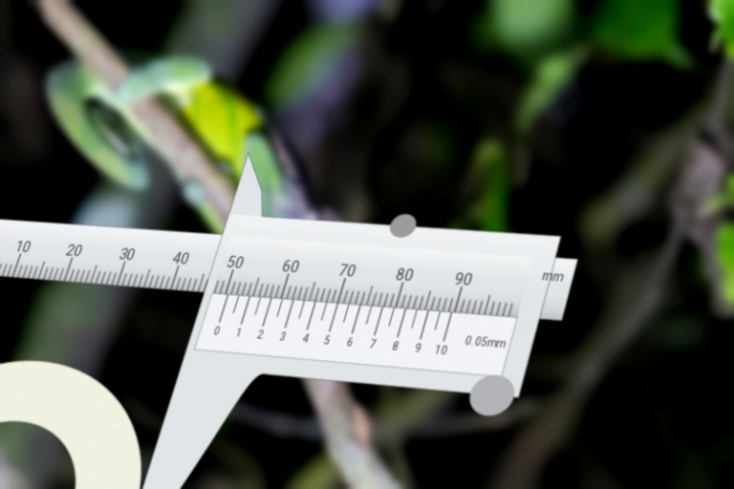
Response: 50.5mm
